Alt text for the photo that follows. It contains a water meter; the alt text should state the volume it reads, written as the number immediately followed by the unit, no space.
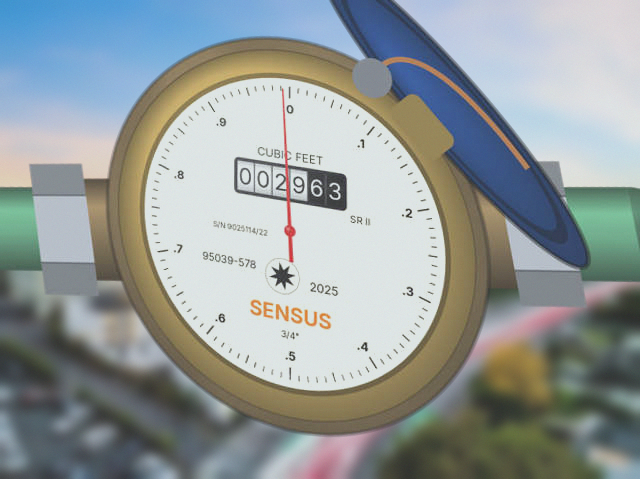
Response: 2962.99ft³
